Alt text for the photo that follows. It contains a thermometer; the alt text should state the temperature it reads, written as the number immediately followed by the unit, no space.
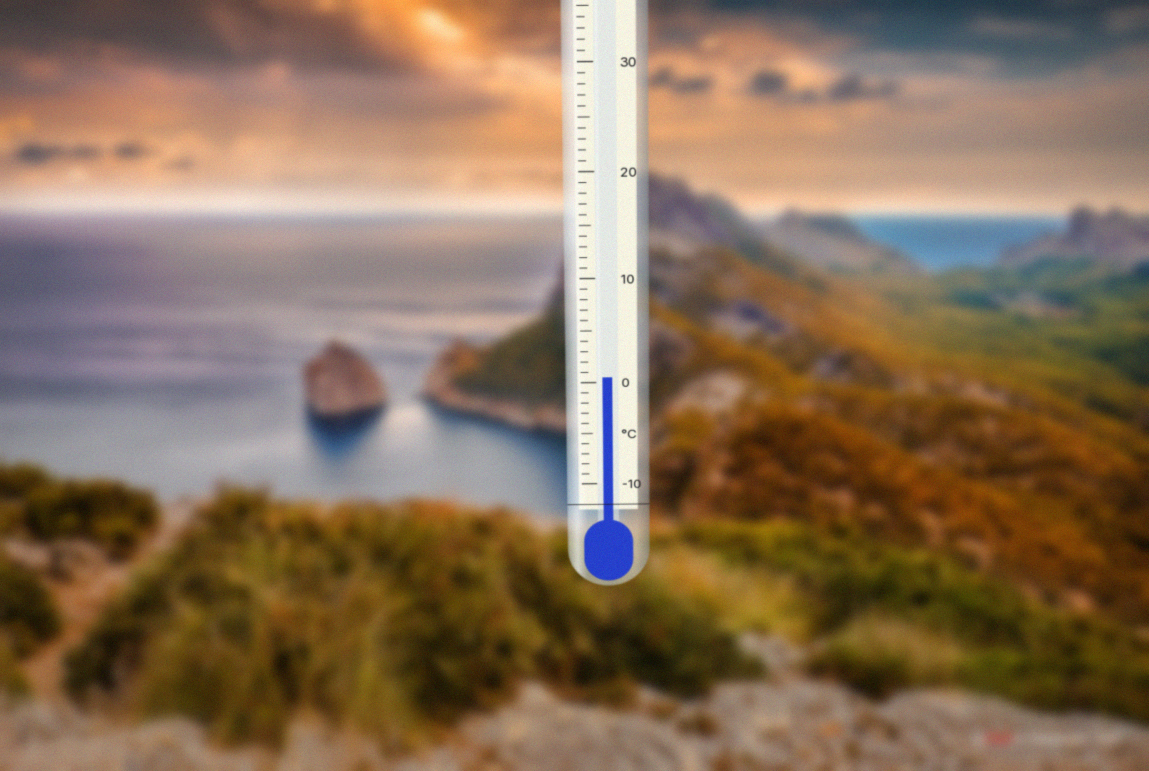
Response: 0.5°C
